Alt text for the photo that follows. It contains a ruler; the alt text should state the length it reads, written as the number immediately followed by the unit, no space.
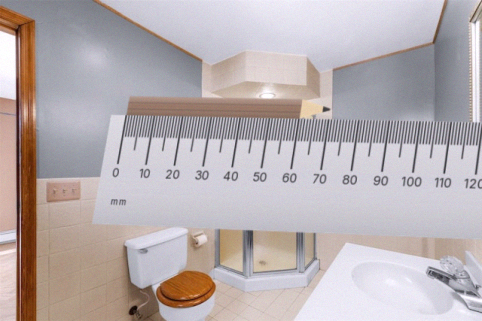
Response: 70mm
